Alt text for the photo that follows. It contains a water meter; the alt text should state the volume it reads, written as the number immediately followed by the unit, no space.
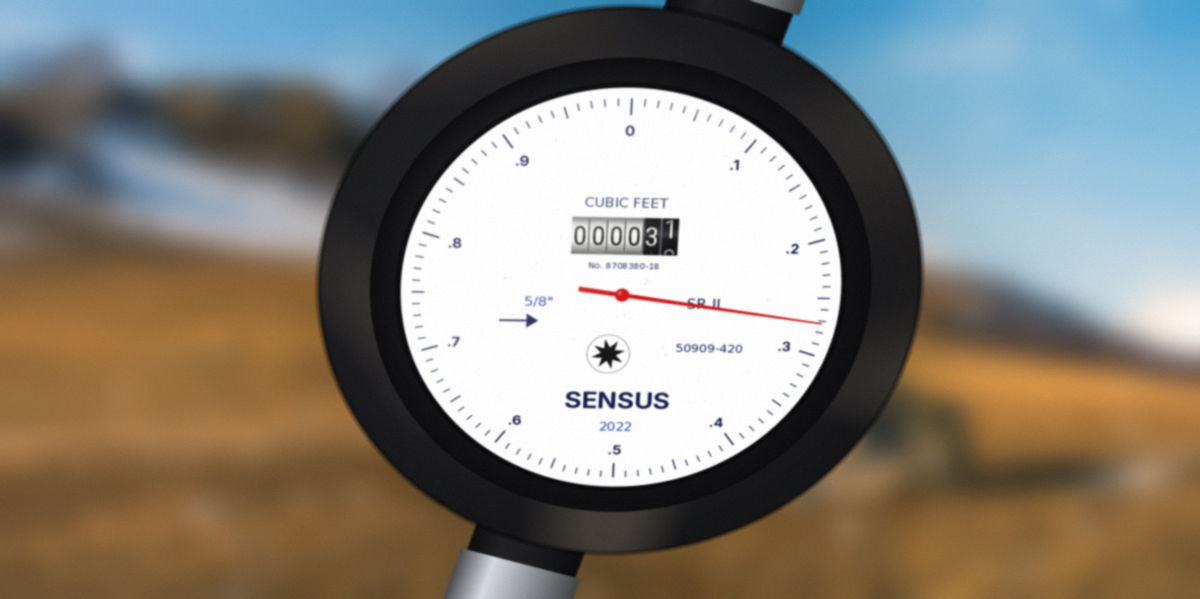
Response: 31.27ft³
